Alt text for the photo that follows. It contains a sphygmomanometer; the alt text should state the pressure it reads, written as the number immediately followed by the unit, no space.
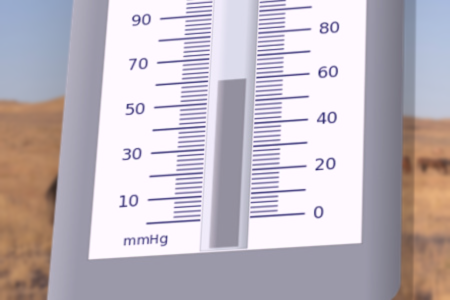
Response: 60mmHg
